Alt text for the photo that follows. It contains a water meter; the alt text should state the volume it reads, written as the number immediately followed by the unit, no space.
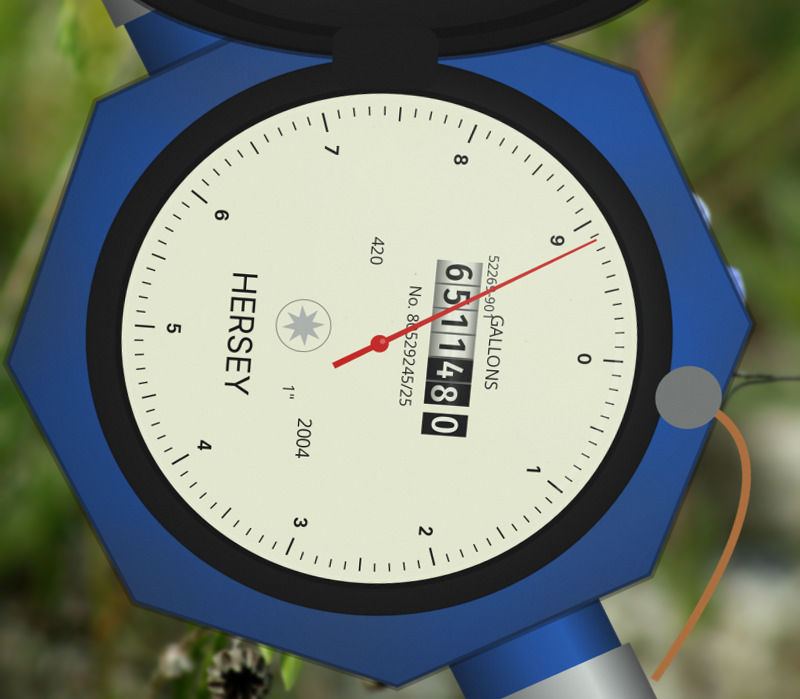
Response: 6511479.1gal
